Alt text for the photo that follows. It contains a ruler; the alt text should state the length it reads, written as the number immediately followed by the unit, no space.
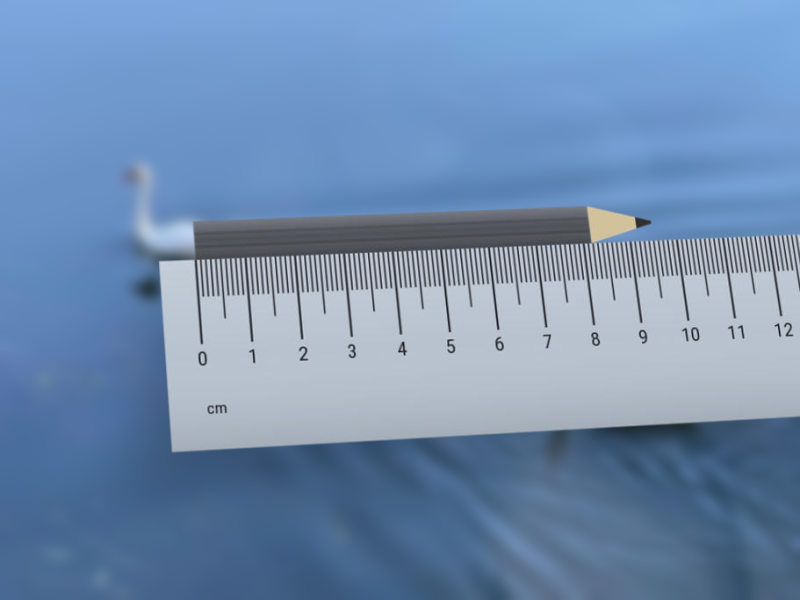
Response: 9.5cm
